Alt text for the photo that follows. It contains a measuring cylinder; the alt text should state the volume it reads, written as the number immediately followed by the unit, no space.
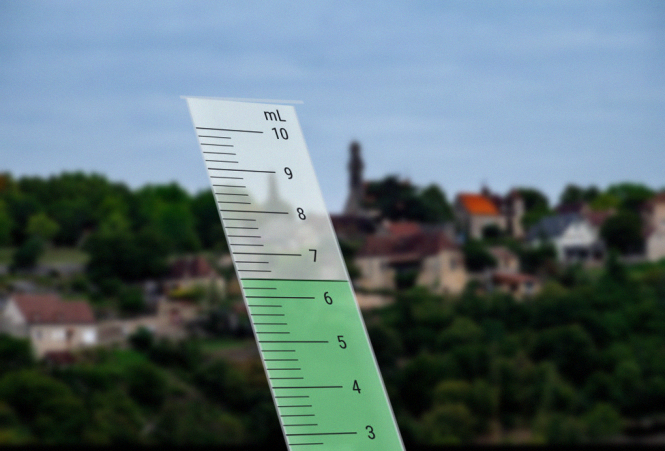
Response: 6.4mL
